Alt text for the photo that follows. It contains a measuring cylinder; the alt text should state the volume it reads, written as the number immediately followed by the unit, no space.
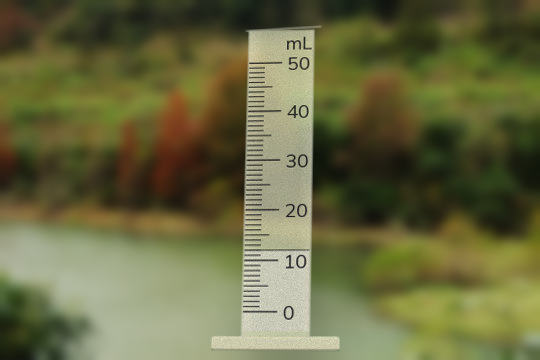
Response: 12mL
